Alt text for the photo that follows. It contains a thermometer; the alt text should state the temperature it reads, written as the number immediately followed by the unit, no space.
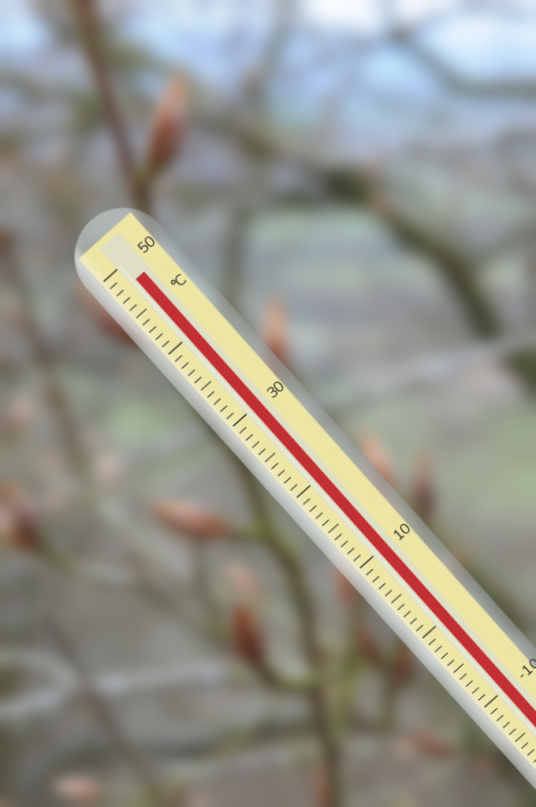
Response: 48°C
